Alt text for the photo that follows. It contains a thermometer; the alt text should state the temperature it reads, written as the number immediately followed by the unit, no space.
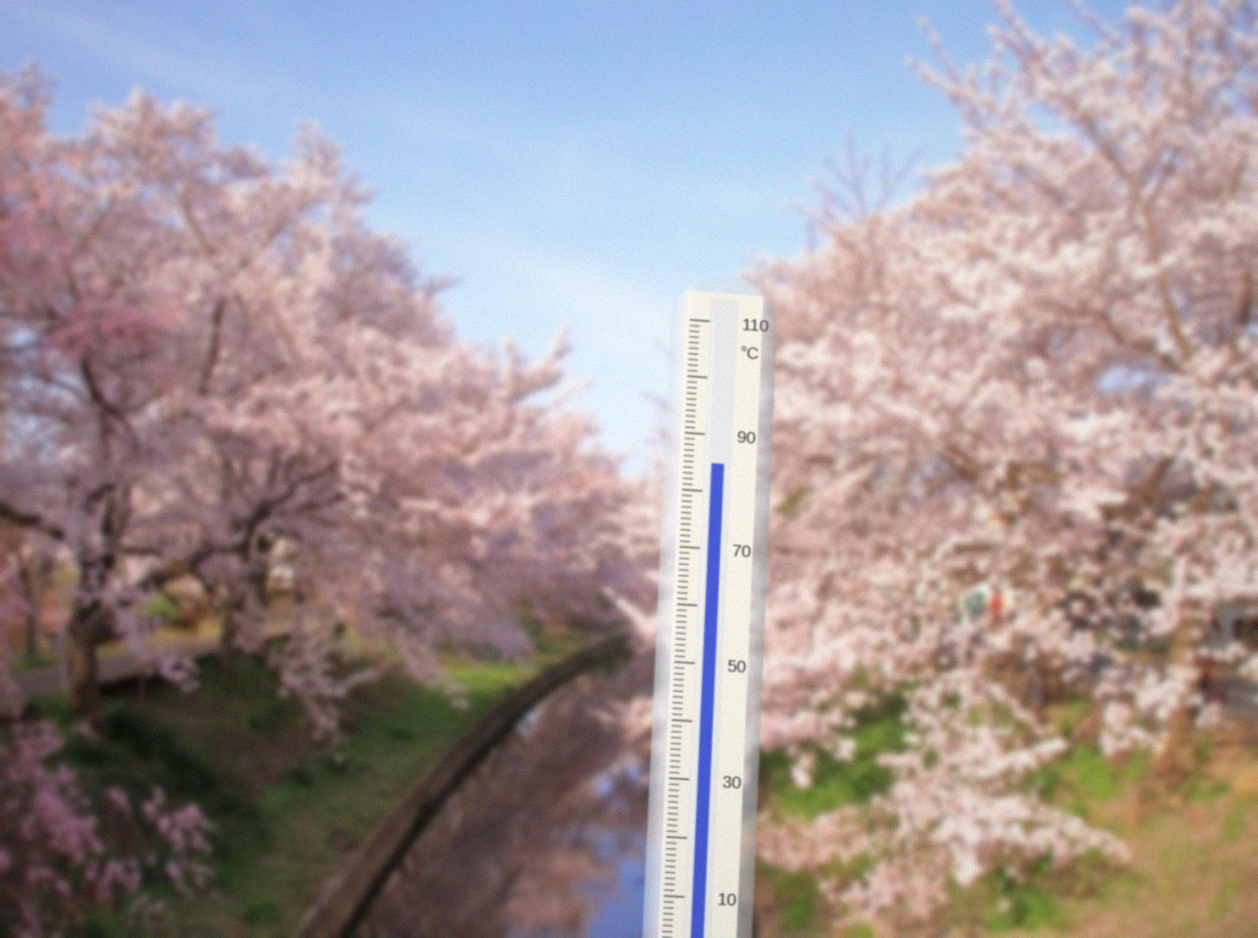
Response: 85°C
